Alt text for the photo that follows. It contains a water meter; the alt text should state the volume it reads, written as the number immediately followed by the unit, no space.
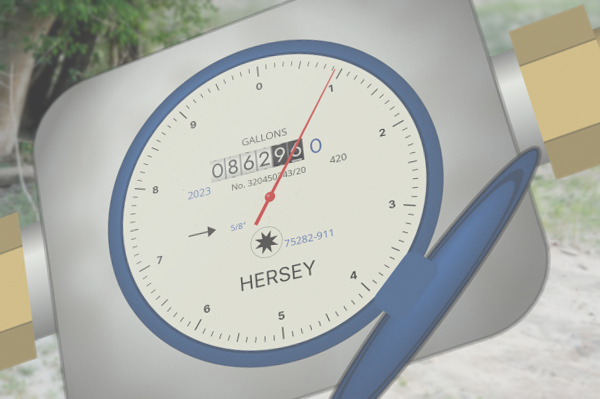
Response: 862960.9gal
